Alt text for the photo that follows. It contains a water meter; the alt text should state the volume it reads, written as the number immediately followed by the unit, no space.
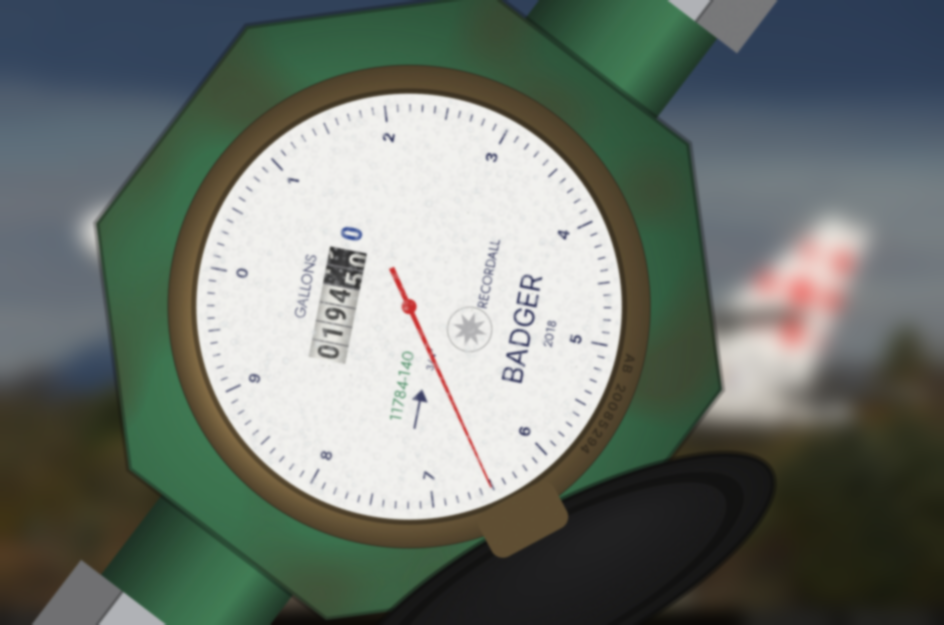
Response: 194496.5gal
